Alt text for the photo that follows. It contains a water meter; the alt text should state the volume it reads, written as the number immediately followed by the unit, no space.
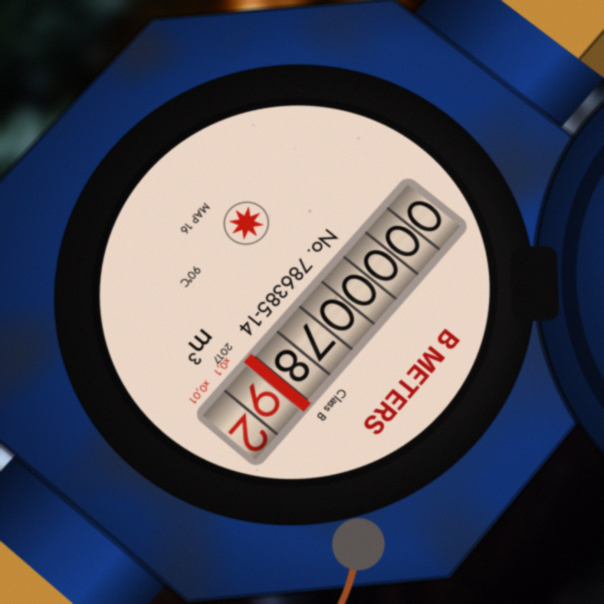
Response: 78.92m³
